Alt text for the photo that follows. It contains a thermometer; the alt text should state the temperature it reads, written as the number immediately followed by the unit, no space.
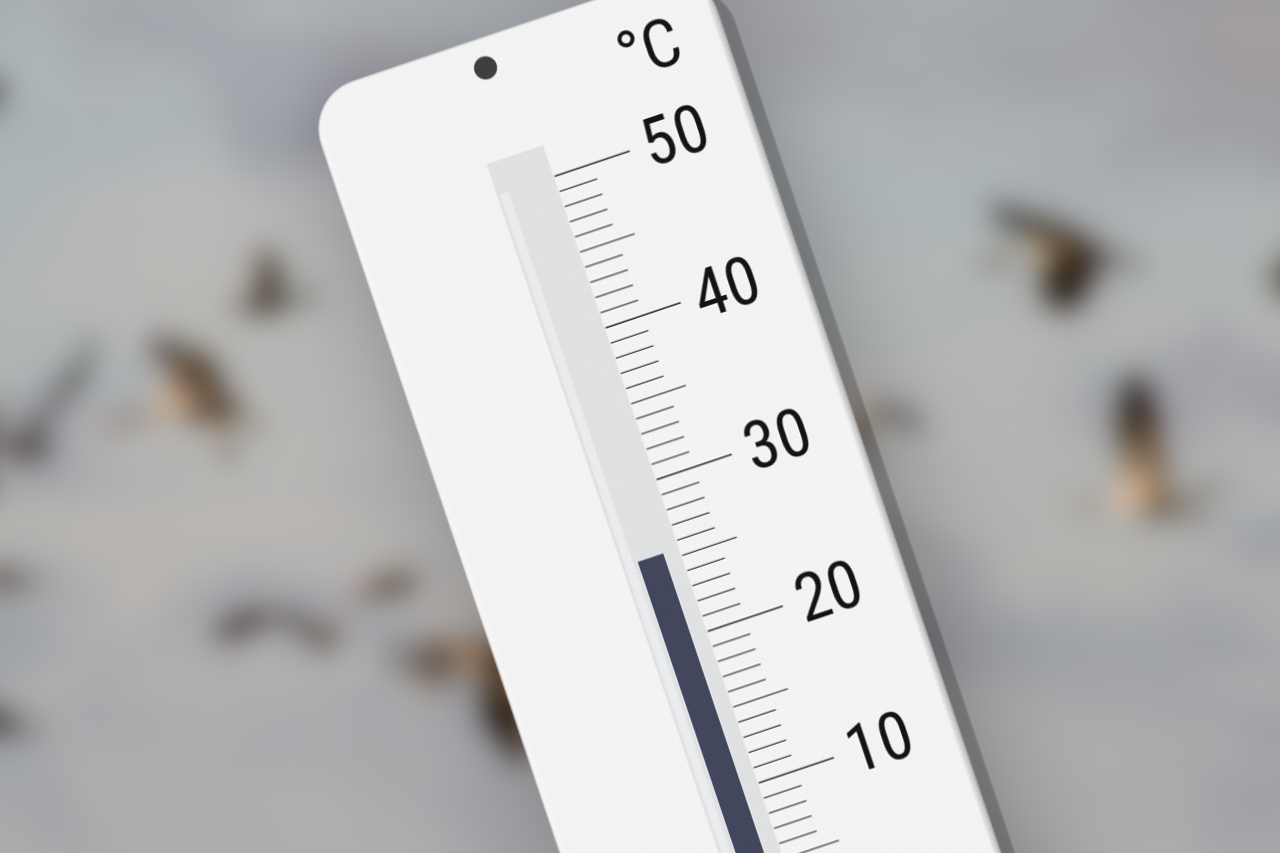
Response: 25.5°C
